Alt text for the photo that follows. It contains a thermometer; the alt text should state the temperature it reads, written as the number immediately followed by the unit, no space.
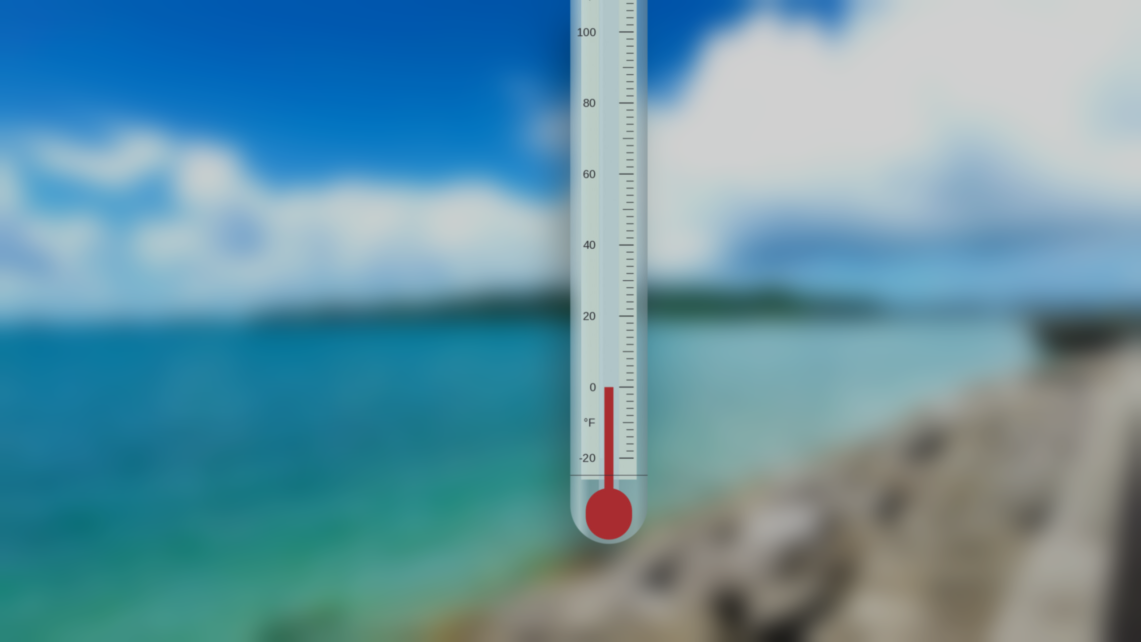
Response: 0°F
